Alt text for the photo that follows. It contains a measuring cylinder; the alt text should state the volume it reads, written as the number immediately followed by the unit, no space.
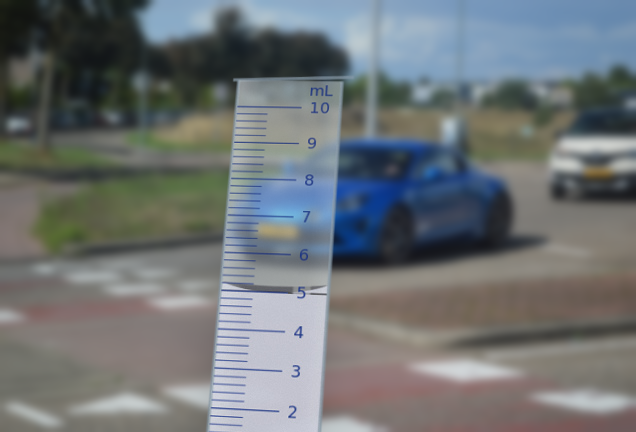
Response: 5mL
